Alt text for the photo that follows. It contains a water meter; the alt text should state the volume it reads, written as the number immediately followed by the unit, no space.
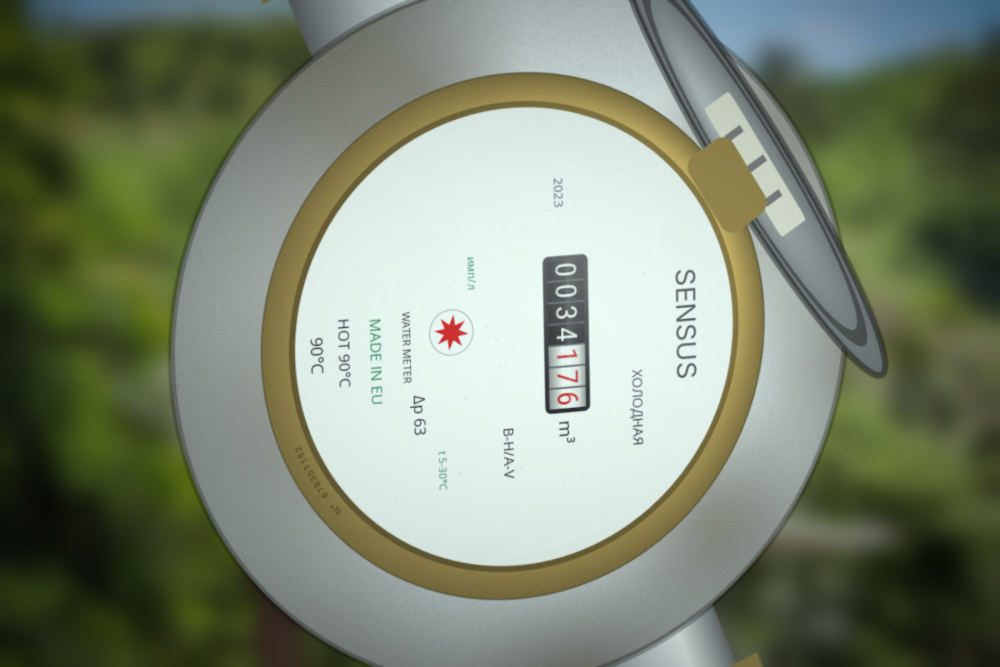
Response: 34.176m³
